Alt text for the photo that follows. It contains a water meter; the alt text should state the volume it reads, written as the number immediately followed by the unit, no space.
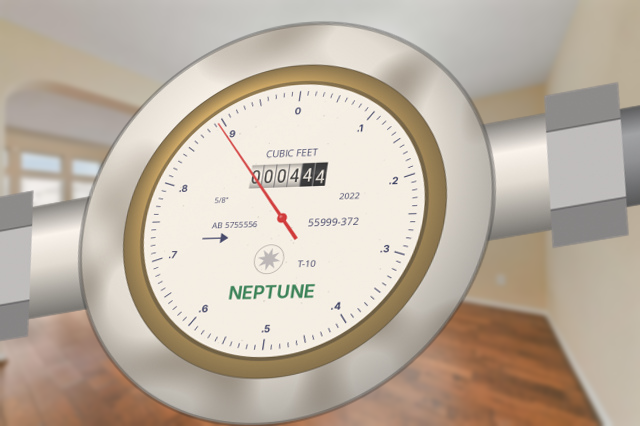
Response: 443.89ft³
